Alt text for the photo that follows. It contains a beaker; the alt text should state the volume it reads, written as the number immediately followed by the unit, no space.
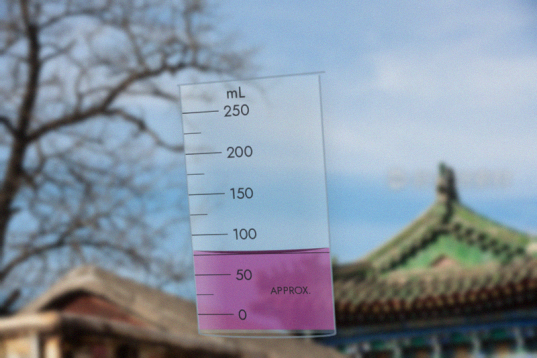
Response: 75mL
